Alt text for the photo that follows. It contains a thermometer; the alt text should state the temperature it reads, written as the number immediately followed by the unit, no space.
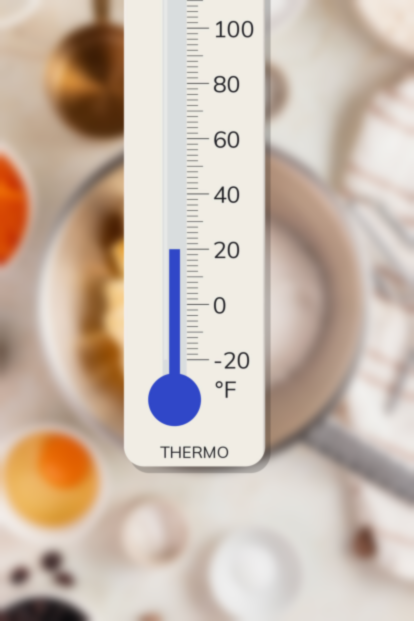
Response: 20°F
